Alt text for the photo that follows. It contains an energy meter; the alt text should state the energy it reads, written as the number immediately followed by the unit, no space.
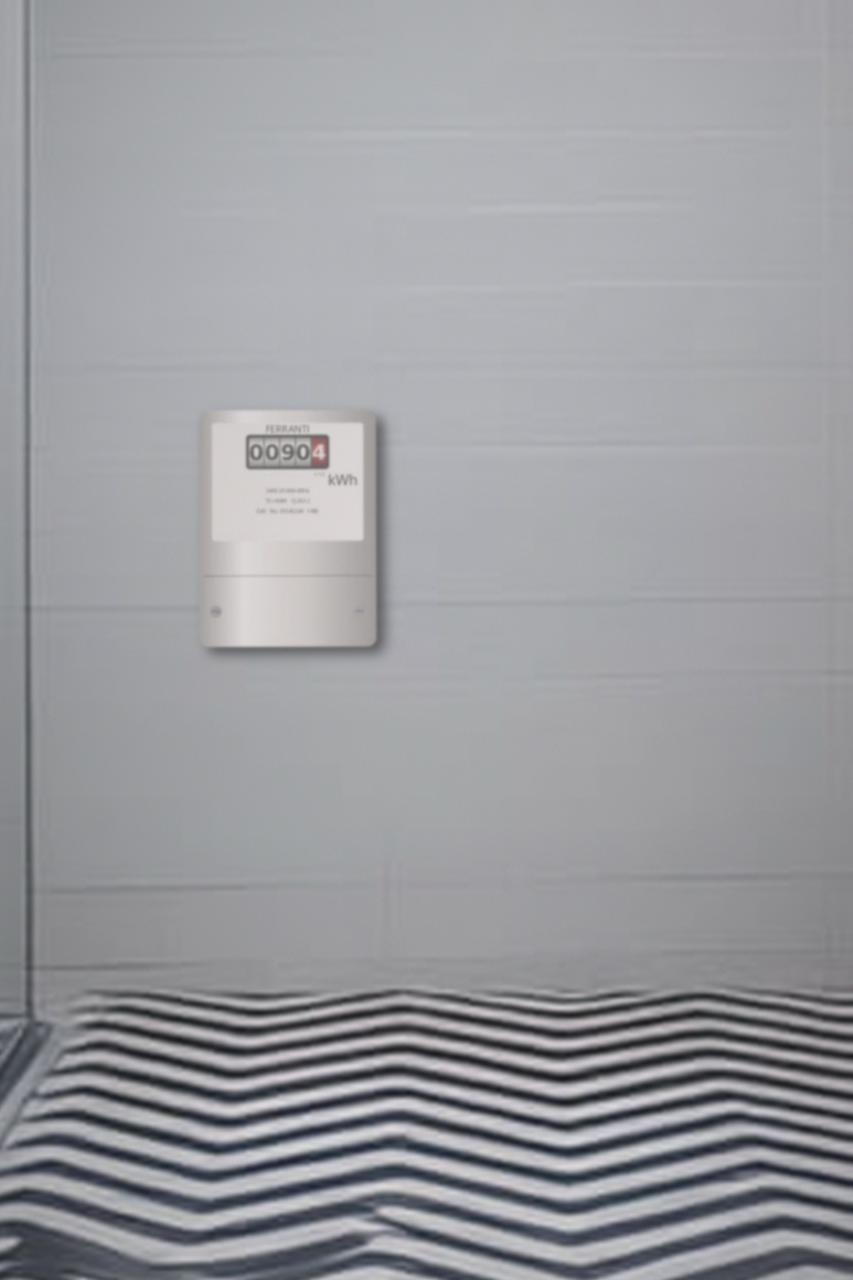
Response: 90.4kWh
